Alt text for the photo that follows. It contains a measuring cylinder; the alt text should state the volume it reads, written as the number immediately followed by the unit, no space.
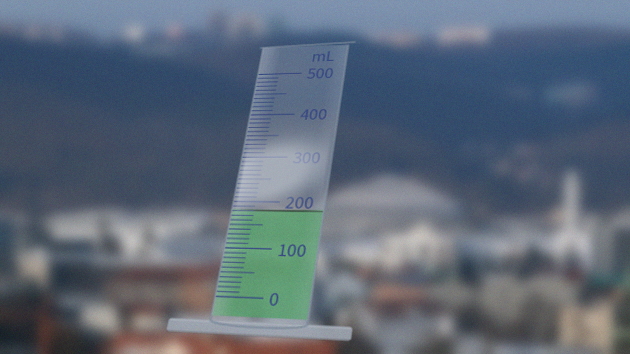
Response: 180mL
